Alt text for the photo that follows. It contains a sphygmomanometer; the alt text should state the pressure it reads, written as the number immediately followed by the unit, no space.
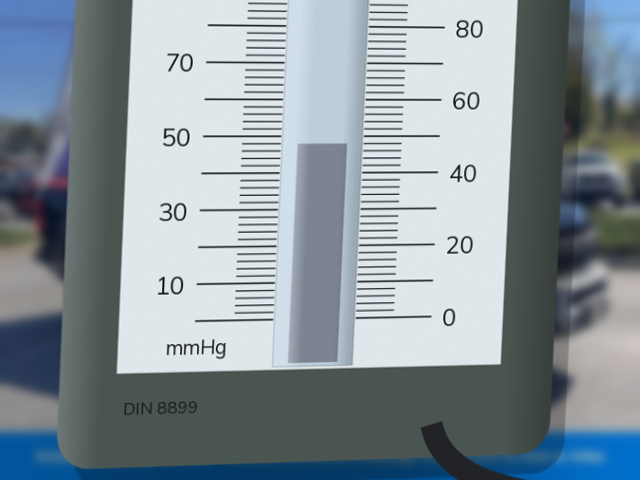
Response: 48mmHg
